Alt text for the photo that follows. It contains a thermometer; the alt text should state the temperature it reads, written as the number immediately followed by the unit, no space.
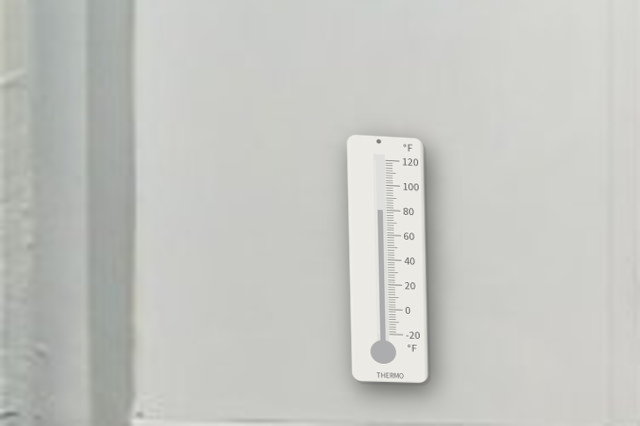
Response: 80°F
